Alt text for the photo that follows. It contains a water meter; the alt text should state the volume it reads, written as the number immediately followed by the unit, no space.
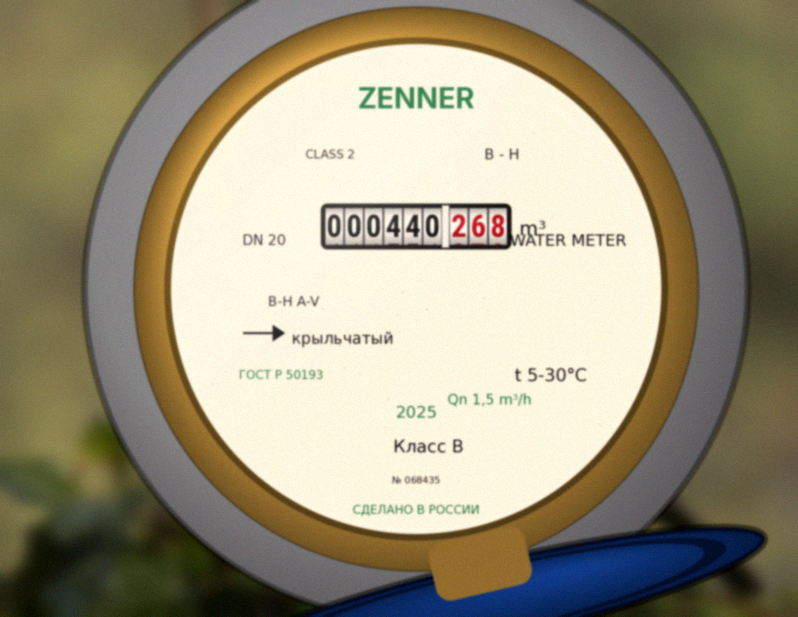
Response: 440.268m³
